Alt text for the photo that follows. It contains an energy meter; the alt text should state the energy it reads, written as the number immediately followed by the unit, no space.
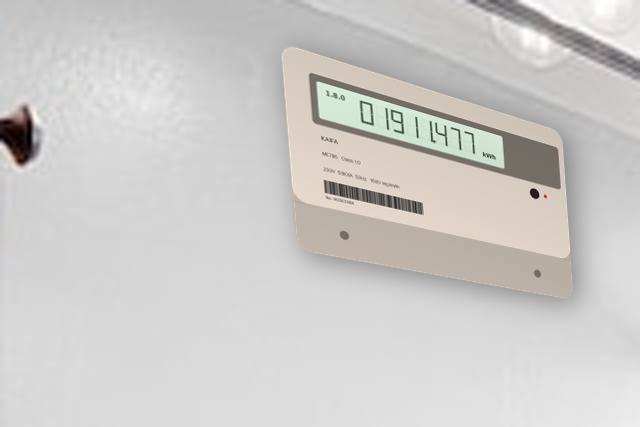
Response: 1911.477kWh
